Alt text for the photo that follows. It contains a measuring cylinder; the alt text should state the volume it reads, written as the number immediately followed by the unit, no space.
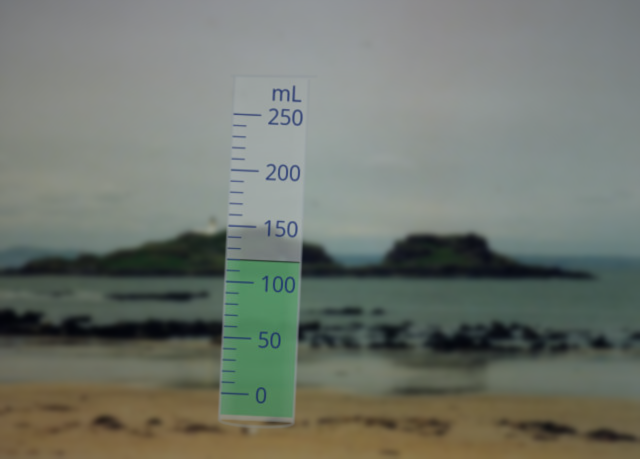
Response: 120mL
